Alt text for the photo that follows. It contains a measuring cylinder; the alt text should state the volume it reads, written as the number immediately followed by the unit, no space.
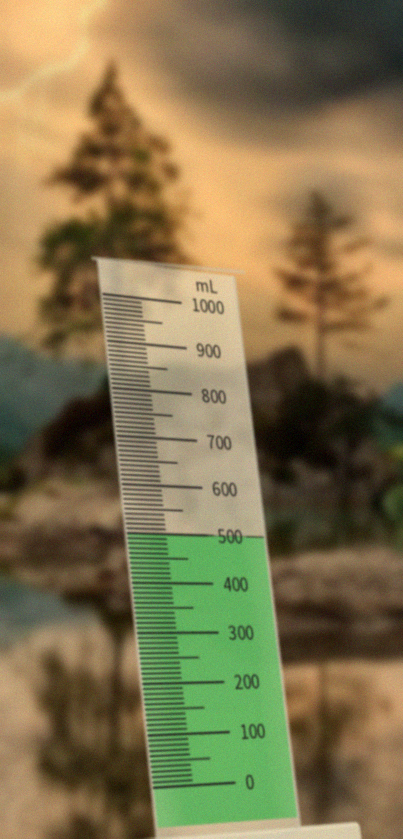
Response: 500mL
